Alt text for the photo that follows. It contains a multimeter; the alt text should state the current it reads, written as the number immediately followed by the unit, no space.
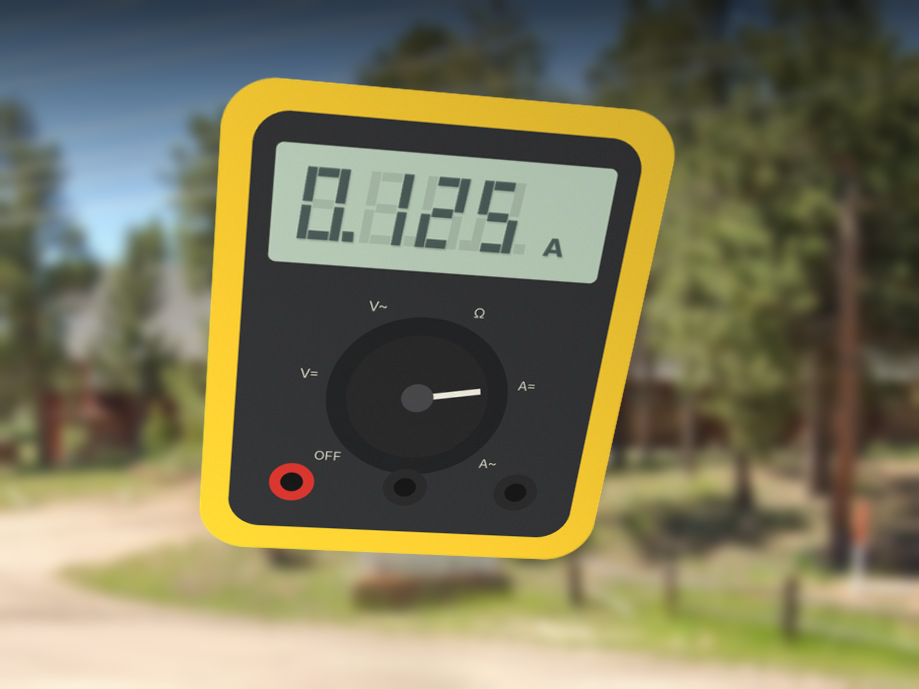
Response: 0.125A
